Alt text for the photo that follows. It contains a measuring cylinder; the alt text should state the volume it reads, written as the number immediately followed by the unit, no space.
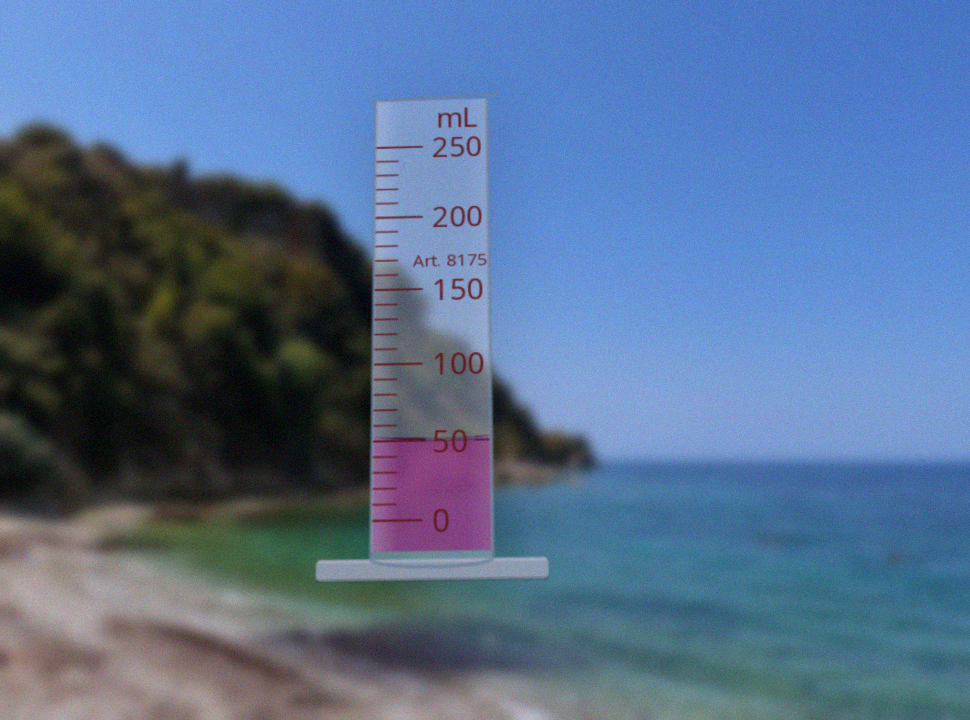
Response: 50mL
